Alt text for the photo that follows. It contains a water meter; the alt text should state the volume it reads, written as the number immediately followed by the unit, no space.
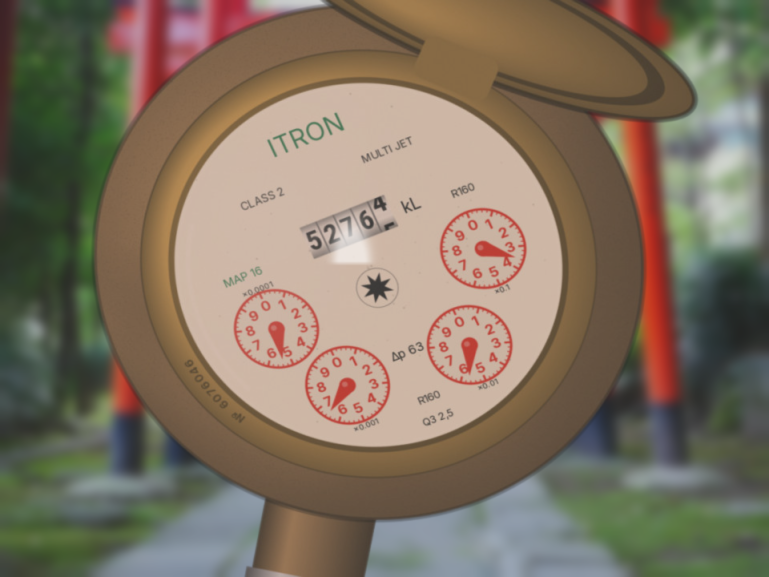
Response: 52764.3565kL
